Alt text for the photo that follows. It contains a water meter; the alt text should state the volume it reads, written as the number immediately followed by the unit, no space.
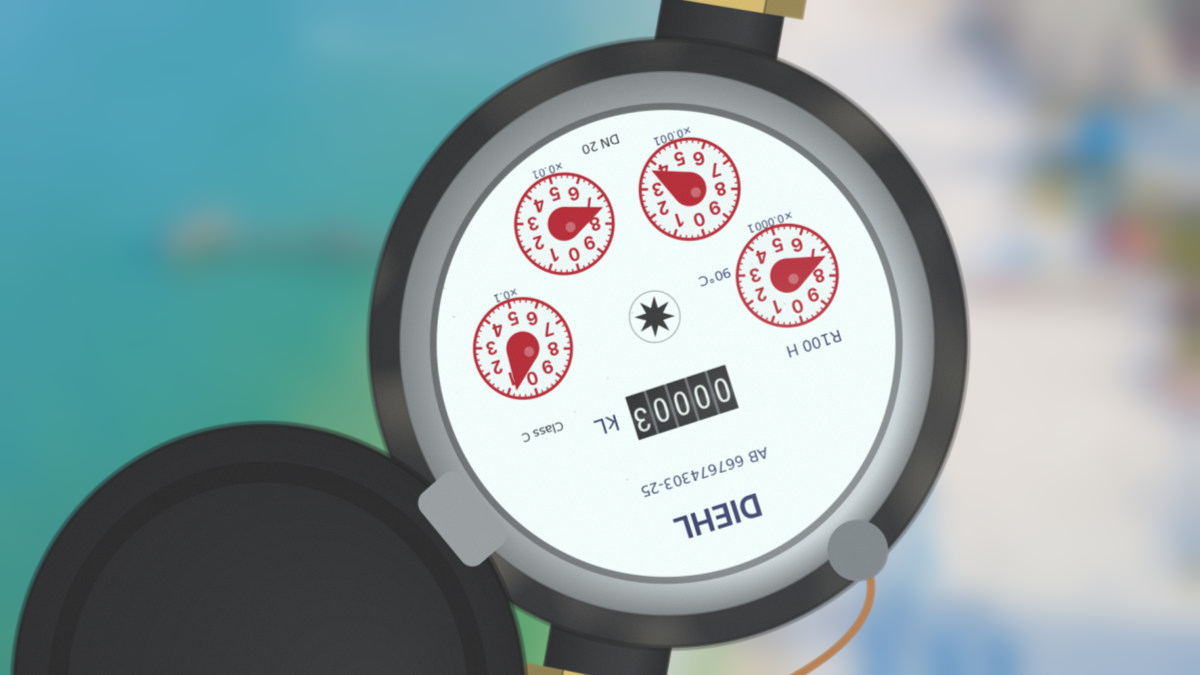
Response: 3.0737kL
